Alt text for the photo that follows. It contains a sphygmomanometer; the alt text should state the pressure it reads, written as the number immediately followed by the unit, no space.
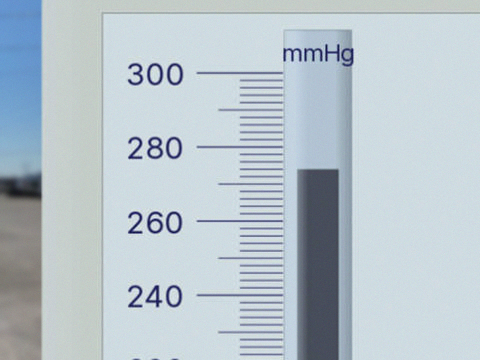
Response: 274mmHg
